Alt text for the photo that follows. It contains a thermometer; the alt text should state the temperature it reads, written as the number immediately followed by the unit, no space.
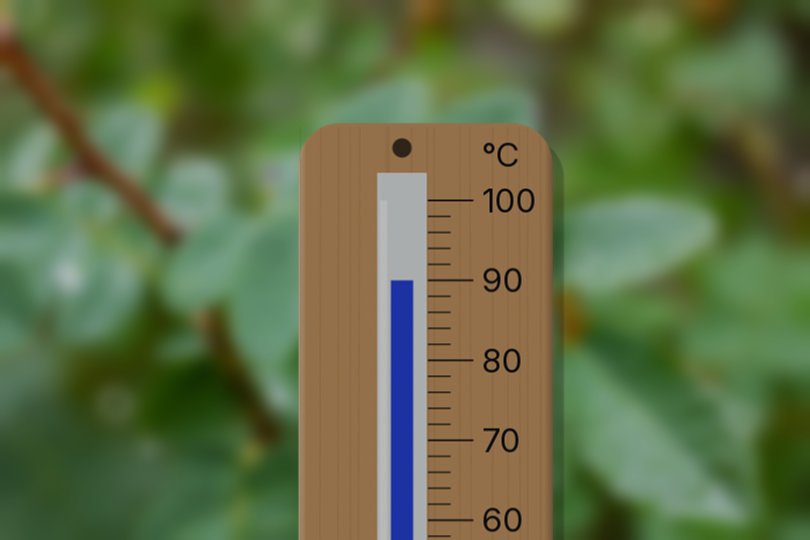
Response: 90°C
